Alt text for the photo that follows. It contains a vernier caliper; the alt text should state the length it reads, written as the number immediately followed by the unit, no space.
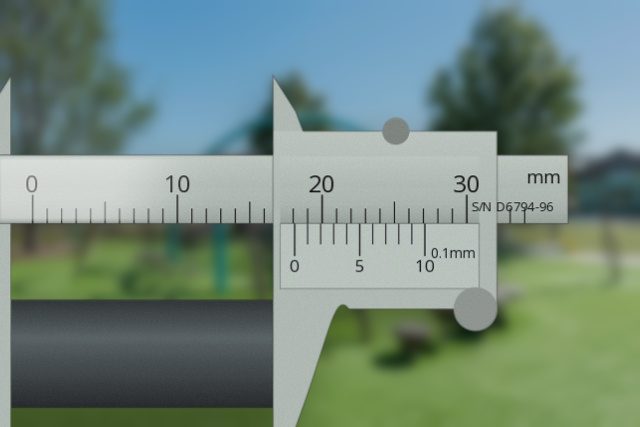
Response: 18.1mm
